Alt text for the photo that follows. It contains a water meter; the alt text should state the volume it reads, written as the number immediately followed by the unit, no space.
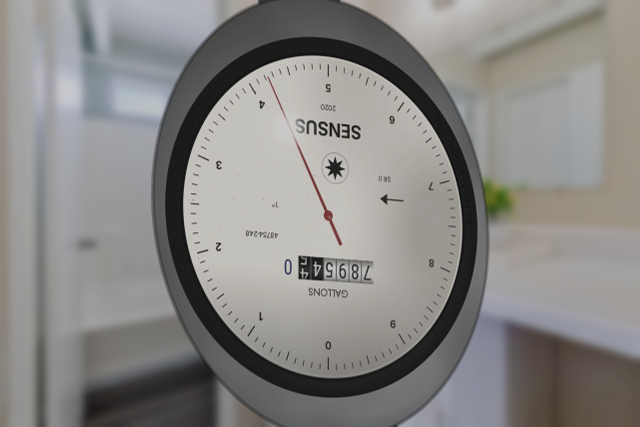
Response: 7895444.2gal
